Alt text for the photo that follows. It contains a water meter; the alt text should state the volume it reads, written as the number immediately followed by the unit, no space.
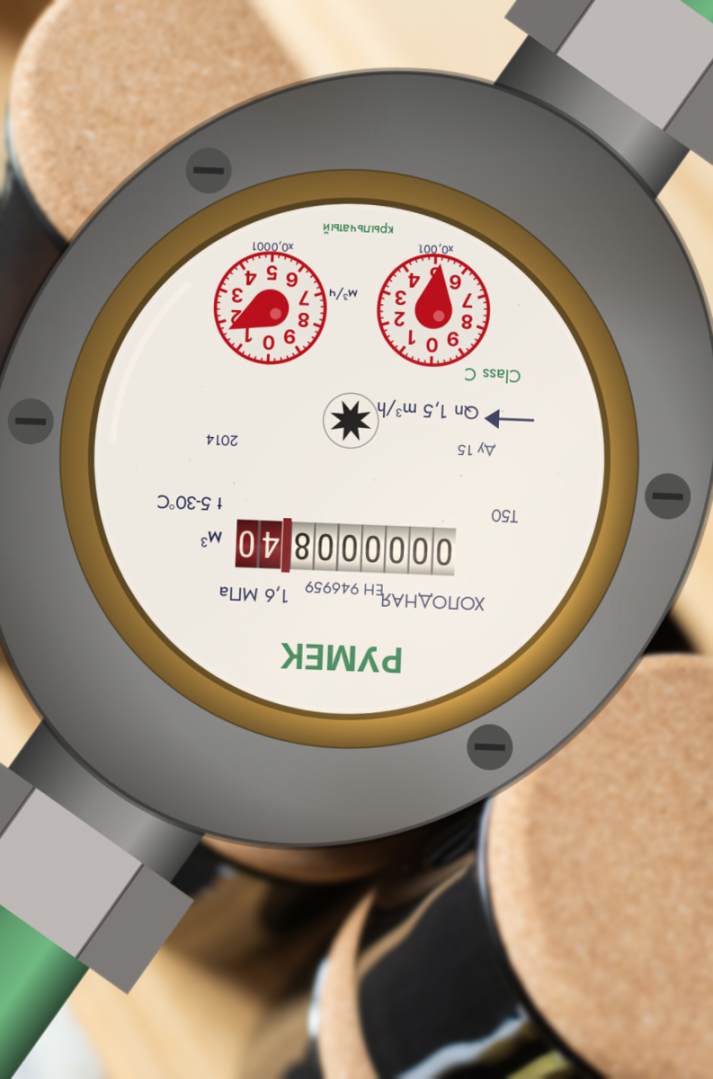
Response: 8.4051m³
